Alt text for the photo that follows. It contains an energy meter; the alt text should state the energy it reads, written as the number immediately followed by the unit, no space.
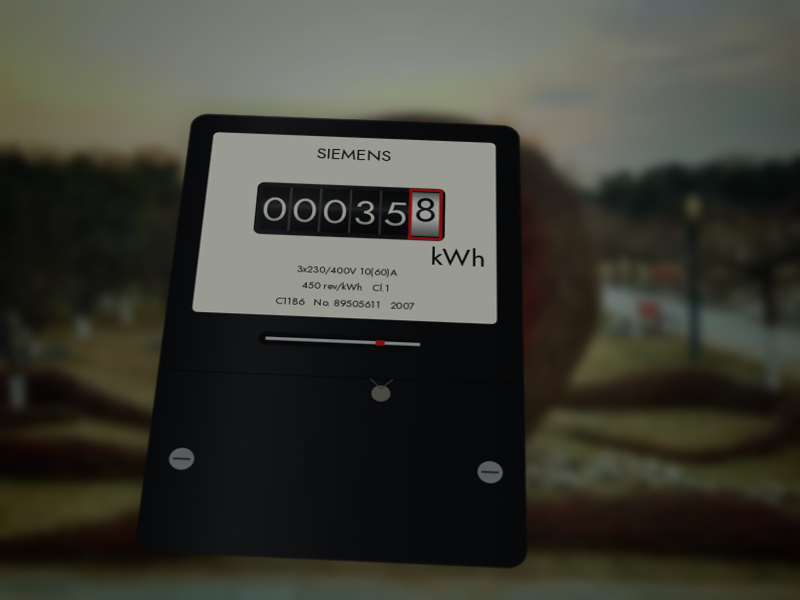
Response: 35.8kWh
